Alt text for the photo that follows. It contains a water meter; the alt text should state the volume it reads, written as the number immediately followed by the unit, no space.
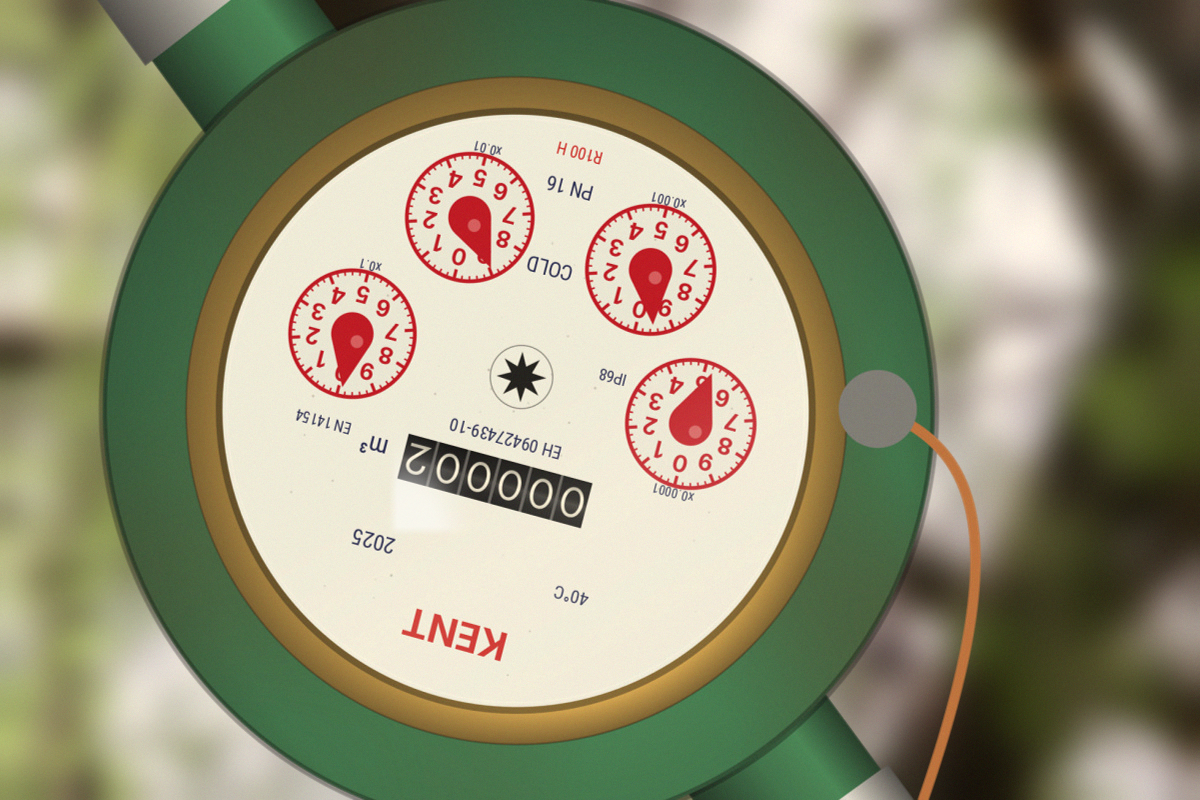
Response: 1.9895m³
